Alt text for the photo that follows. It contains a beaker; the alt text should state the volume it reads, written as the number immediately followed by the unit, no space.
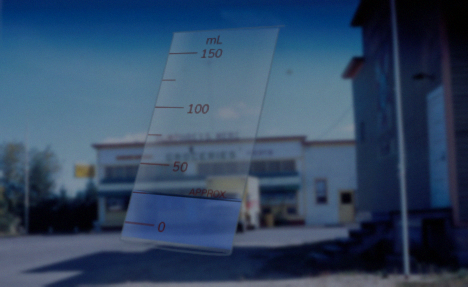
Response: 25mL
